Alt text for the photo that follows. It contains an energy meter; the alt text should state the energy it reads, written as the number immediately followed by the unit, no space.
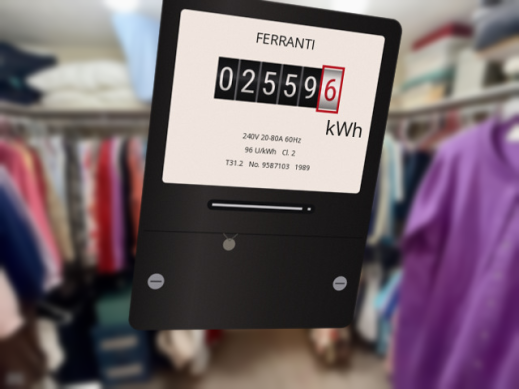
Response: 2559.6kWh
